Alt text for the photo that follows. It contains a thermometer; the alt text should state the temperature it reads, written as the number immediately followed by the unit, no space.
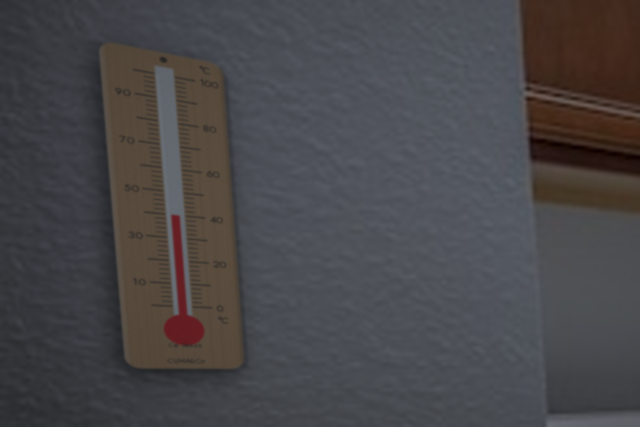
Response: 40°C
